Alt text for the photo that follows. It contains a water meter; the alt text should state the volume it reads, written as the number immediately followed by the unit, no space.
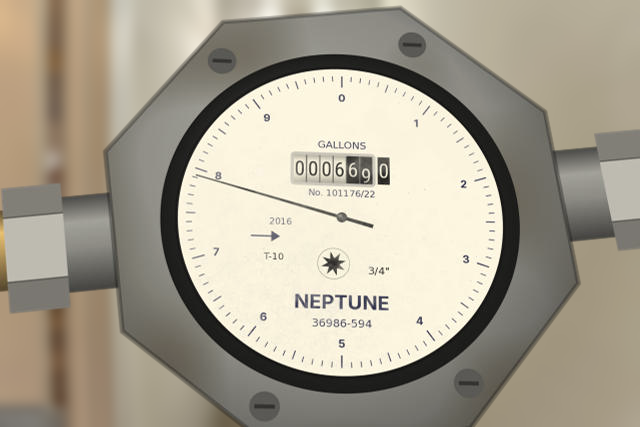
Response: 6687.9gal
